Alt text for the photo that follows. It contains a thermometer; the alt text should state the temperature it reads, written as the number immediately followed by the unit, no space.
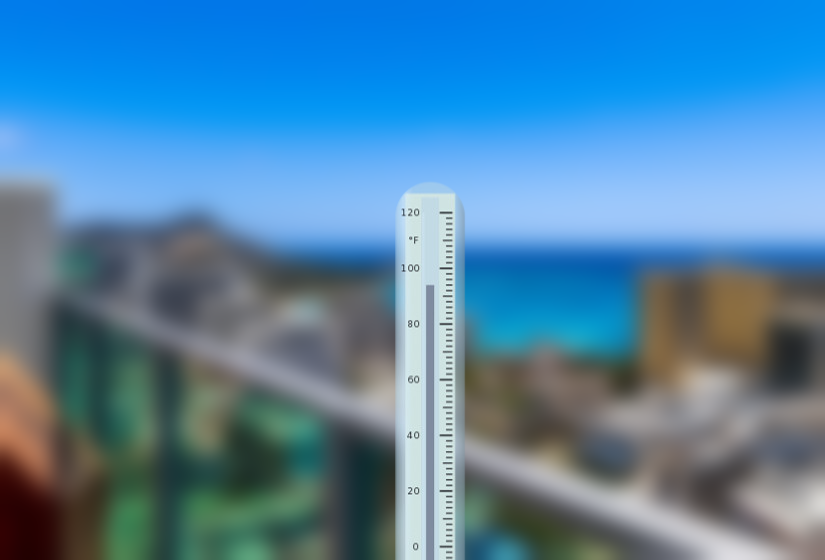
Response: 94°F
